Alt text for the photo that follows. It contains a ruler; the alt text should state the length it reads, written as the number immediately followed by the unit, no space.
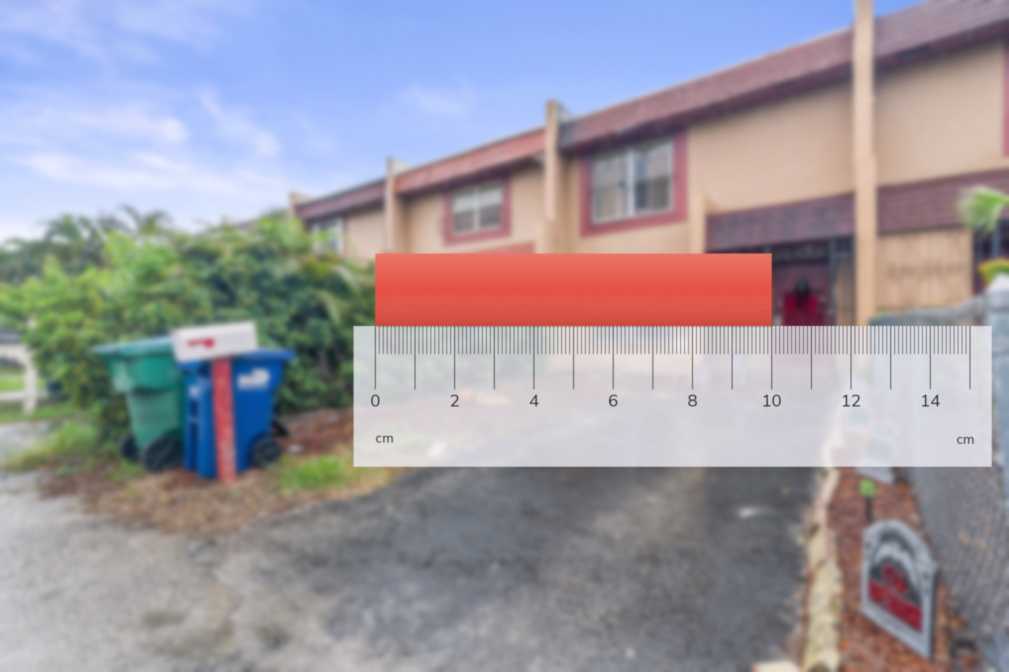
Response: 10cm
